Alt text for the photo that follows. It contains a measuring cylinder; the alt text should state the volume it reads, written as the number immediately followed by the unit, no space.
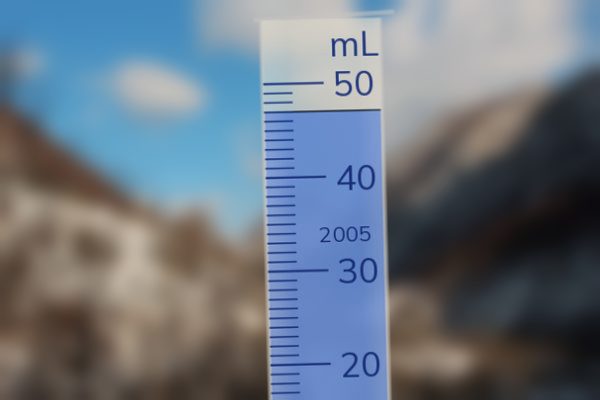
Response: 47mL
